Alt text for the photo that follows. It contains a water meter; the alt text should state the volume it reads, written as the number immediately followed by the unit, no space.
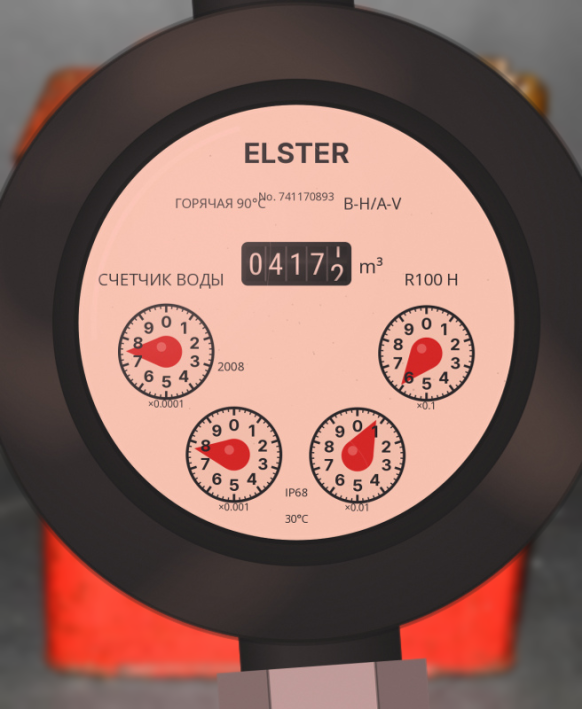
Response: 4171.6077m³
